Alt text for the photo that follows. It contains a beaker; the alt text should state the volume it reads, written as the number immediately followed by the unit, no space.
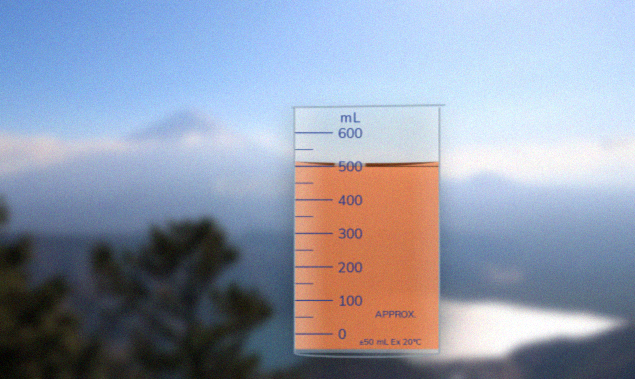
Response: 500mL
